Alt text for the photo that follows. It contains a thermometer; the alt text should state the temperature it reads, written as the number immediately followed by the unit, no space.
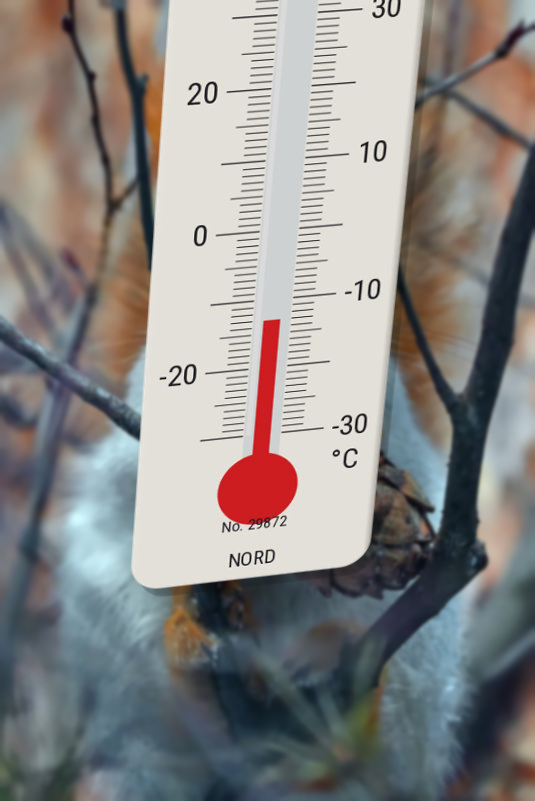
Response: -13°C
